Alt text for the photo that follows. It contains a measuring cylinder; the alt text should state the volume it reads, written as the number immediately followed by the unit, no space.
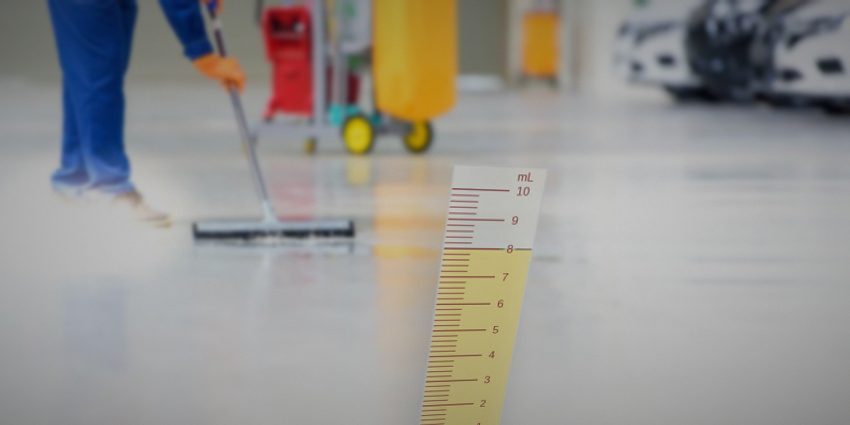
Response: 8mL
